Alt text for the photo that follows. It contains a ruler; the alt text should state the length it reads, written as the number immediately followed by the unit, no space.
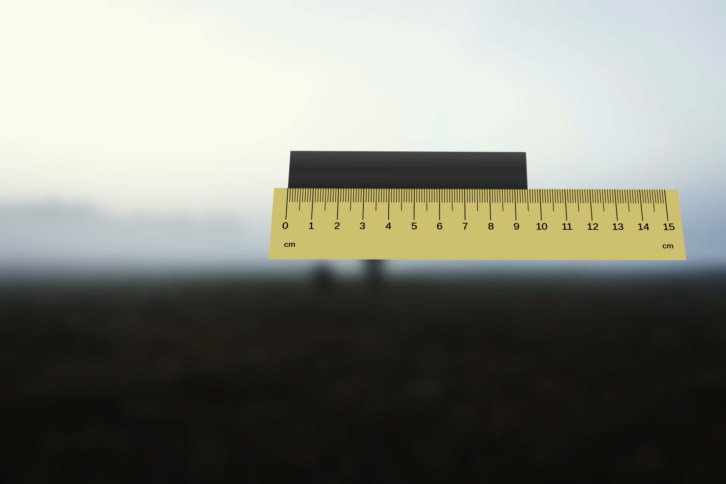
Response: 9.5cm
